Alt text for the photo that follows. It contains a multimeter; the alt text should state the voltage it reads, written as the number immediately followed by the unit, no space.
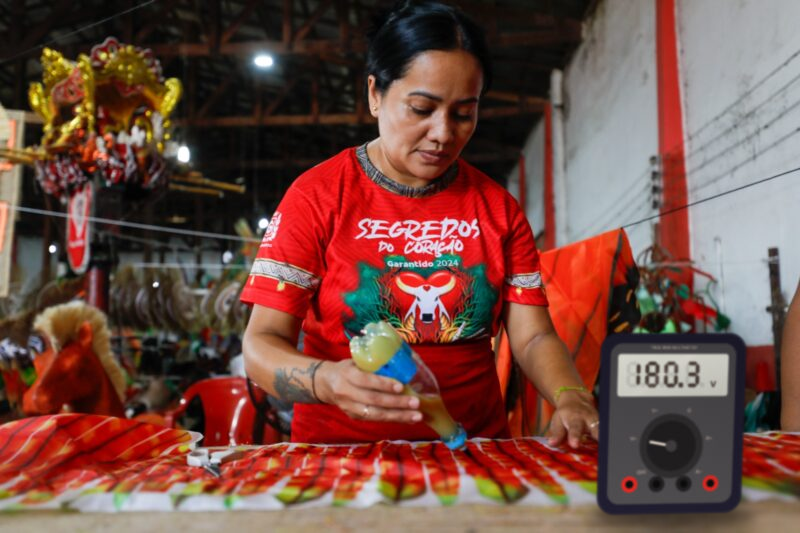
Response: 180.3V
